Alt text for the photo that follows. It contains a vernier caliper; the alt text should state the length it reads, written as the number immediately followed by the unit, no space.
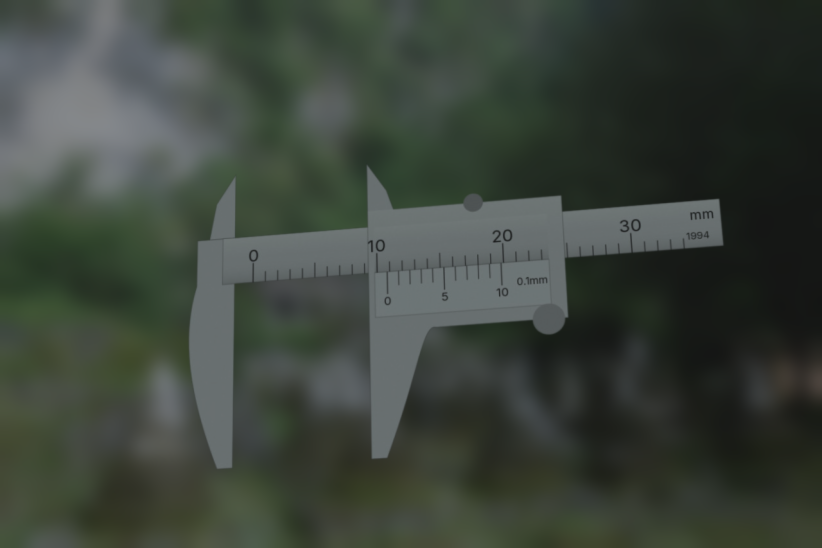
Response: 10.8mm
